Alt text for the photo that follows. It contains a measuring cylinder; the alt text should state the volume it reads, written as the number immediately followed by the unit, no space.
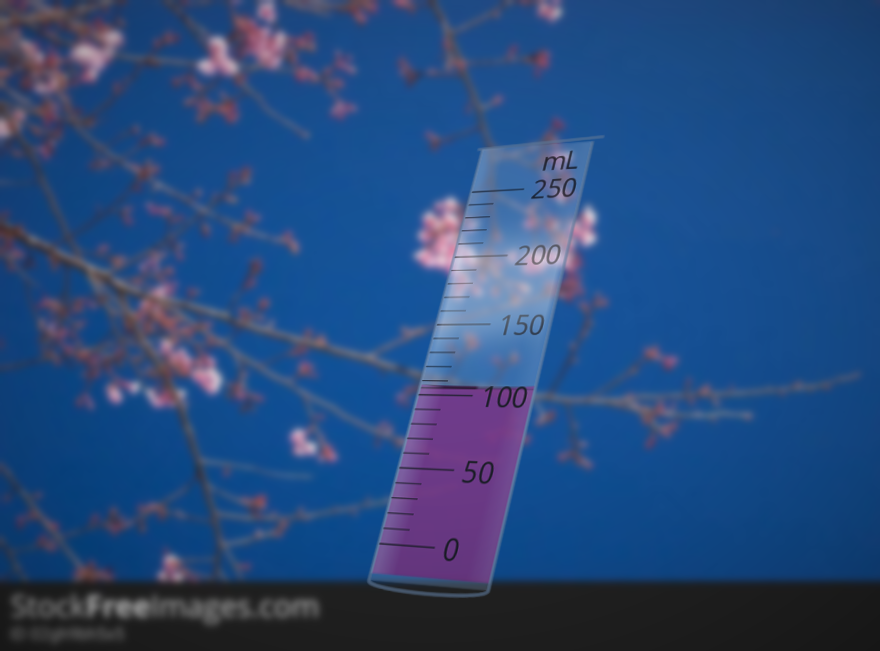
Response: 105mL
